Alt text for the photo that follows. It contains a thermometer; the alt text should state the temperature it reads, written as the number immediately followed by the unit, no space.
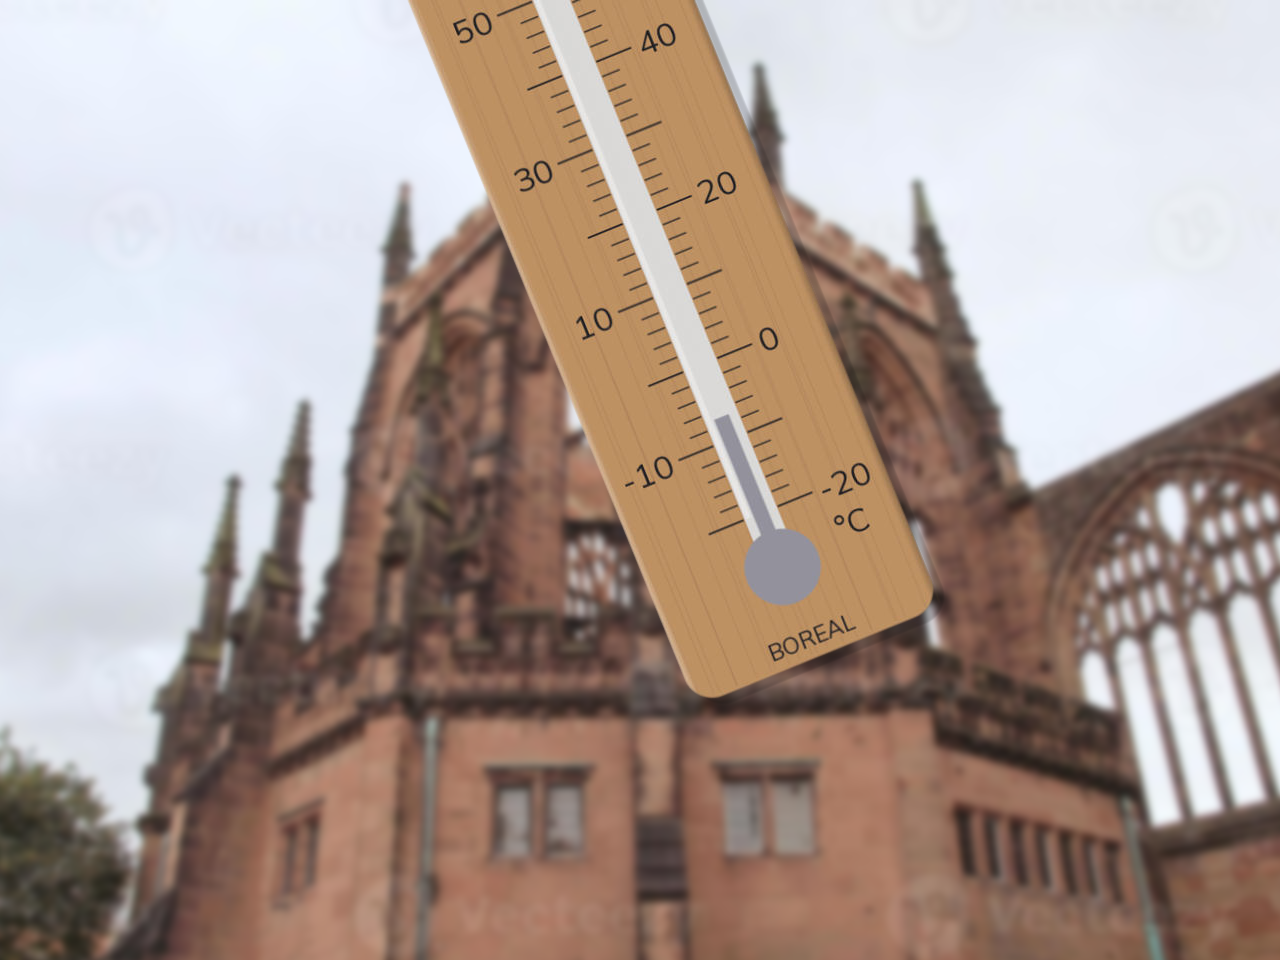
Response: -7°C
